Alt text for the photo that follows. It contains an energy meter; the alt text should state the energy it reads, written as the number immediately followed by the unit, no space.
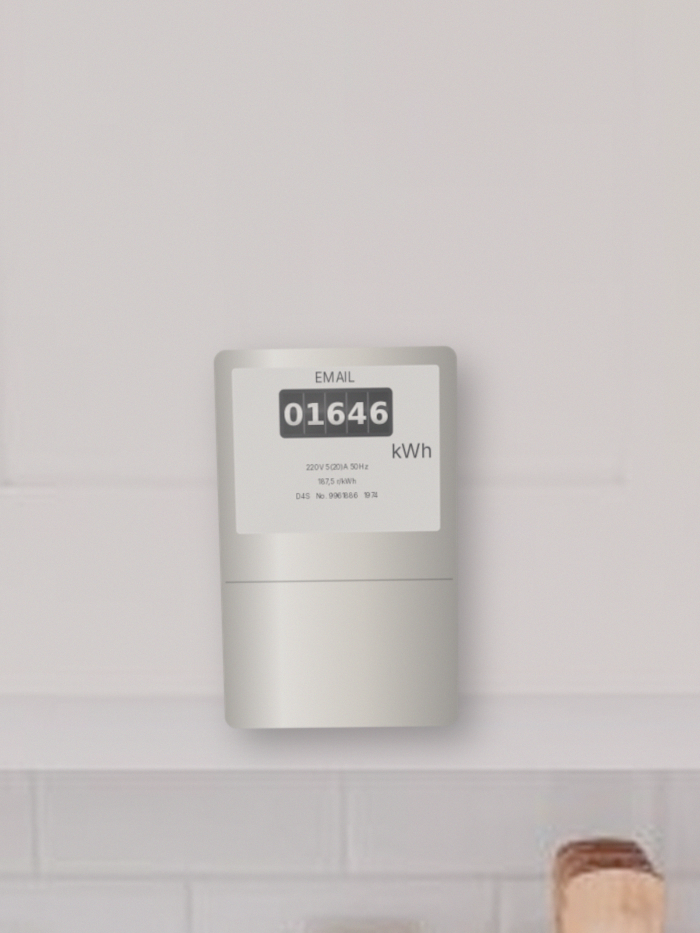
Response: 1646kWh
